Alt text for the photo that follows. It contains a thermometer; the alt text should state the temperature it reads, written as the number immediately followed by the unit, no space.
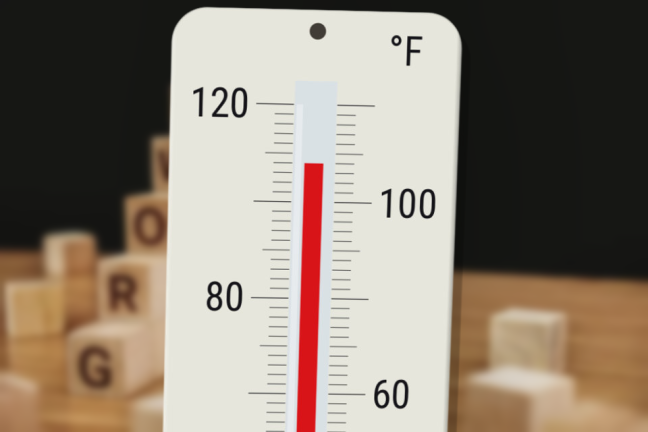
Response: 108°F
